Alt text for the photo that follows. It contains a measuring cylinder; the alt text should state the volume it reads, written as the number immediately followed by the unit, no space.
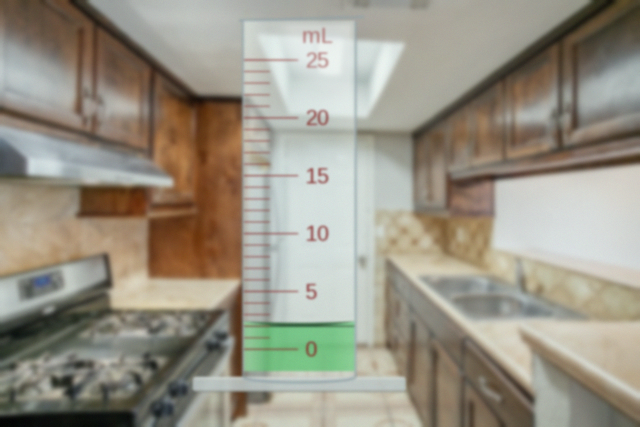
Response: 2mL
